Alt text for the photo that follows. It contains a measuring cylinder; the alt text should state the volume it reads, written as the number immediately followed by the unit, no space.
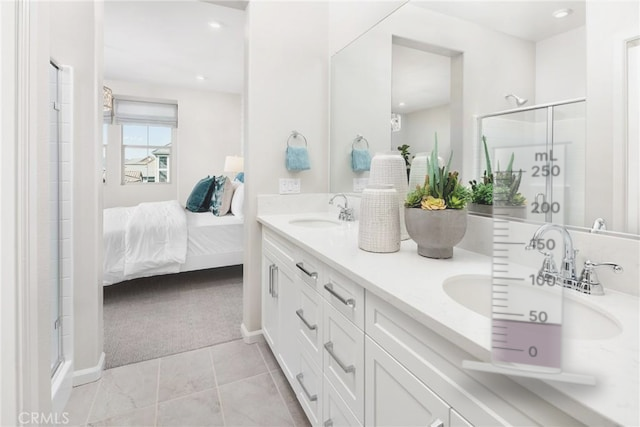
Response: 40mL
